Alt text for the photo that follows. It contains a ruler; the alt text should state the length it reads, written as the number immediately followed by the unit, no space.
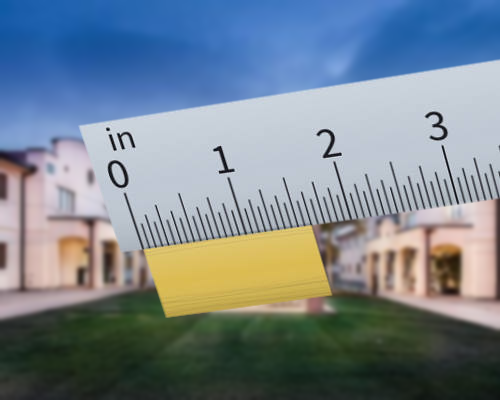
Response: 1.625in
